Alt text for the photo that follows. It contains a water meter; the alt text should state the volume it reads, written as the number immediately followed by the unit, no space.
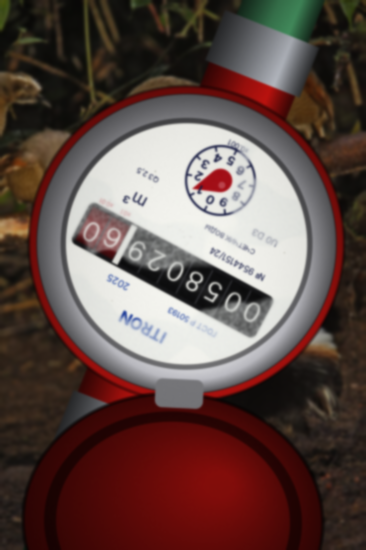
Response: 58029.601m³
